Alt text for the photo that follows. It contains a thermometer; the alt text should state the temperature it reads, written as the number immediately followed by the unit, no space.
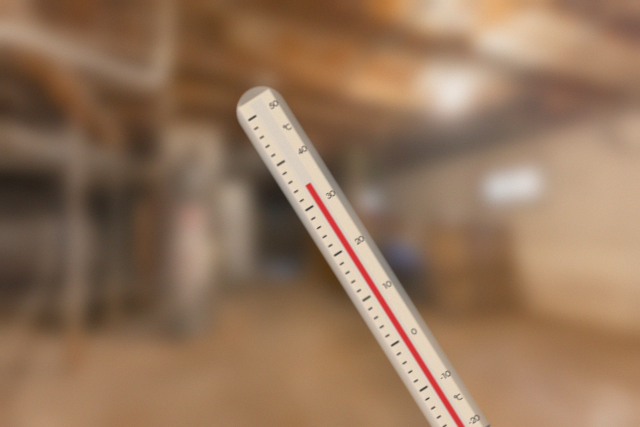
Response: 34°C
